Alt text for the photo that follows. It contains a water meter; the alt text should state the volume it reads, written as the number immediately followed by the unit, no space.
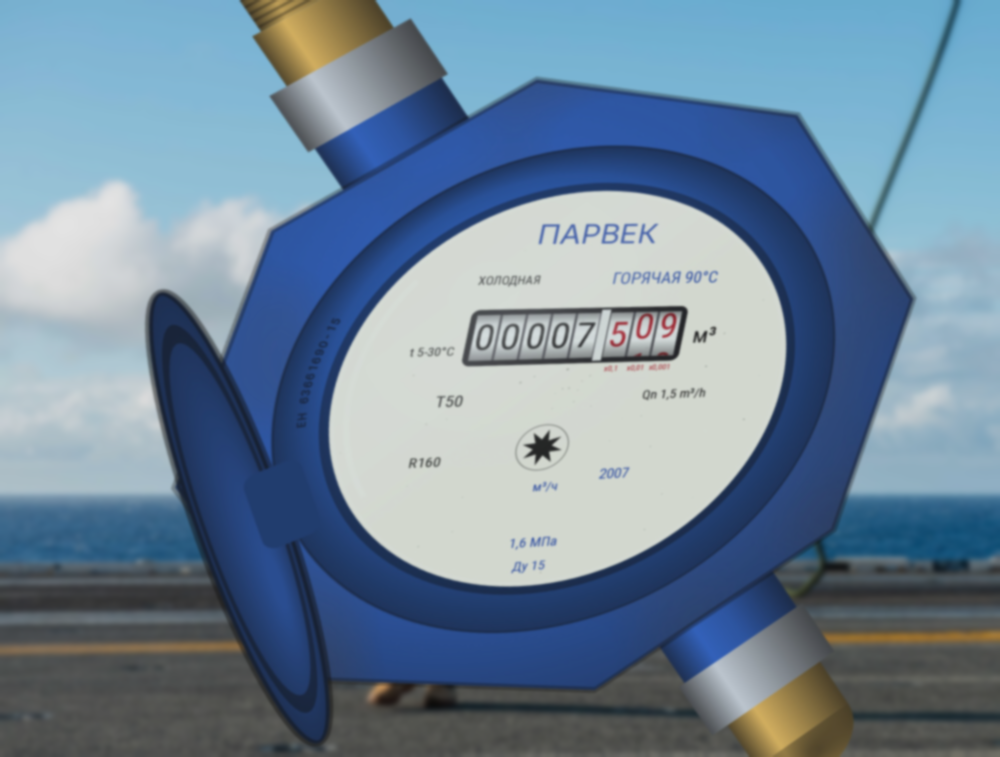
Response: 7.509m³
